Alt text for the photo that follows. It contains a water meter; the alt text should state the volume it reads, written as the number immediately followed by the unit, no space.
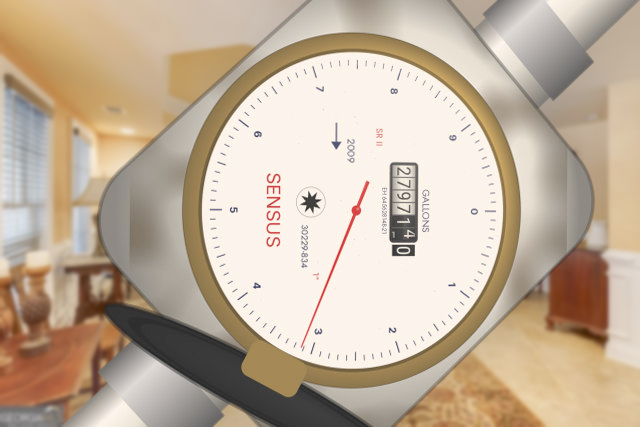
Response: 2797143.1gal
